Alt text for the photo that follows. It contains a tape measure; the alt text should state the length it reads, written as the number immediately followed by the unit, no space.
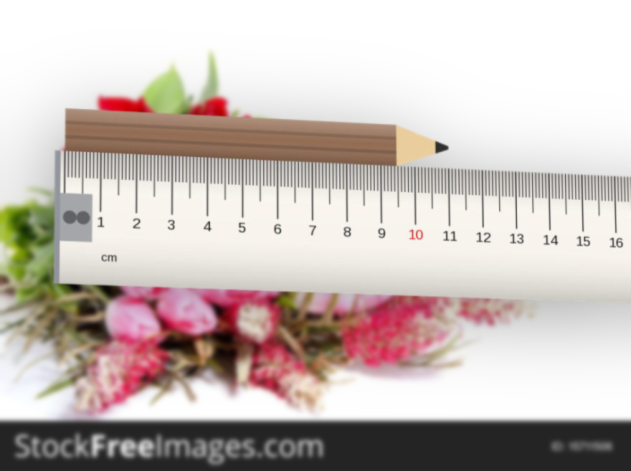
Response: 11cm
